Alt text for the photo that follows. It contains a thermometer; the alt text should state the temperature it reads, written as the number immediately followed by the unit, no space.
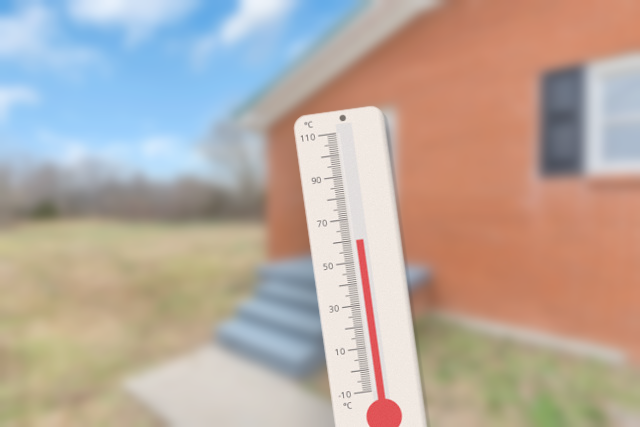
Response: 60°C
